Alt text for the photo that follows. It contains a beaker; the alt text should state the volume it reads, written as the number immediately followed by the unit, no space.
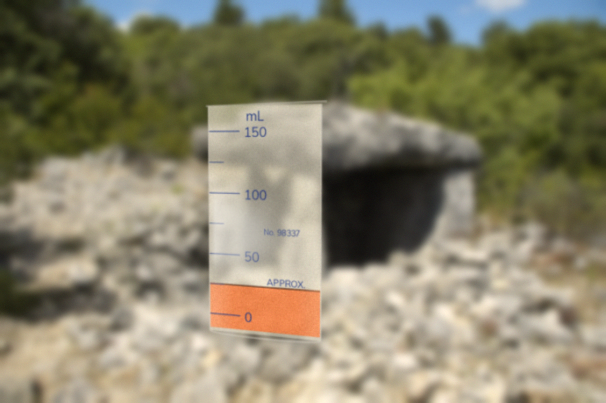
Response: 25mL
